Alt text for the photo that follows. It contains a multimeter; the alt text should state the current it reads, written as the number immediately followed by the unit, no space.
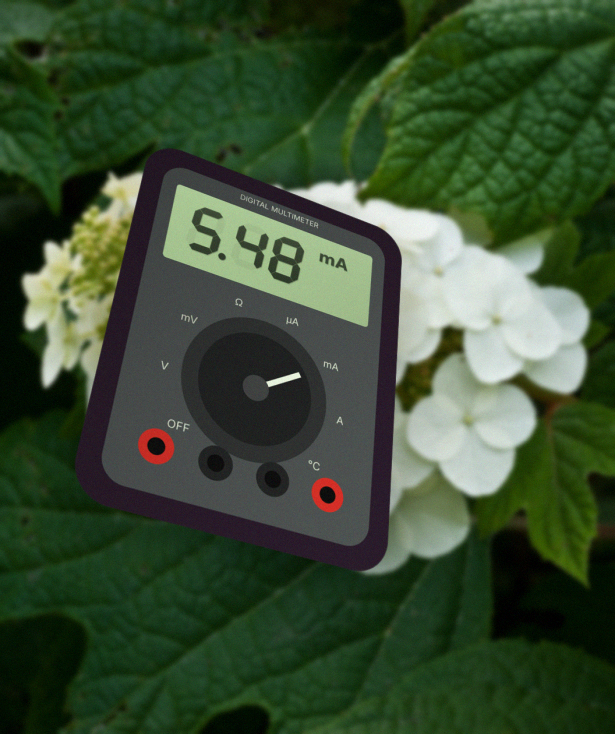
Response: 5.48mA
